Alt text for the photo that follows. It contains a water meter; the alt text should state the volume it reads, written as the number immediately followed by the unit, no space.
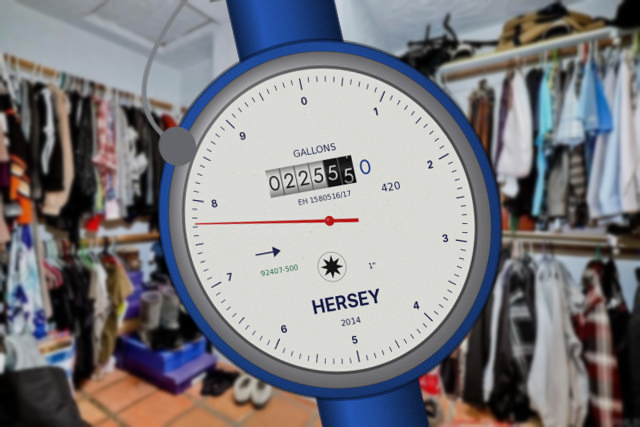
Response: 225547.7gal
